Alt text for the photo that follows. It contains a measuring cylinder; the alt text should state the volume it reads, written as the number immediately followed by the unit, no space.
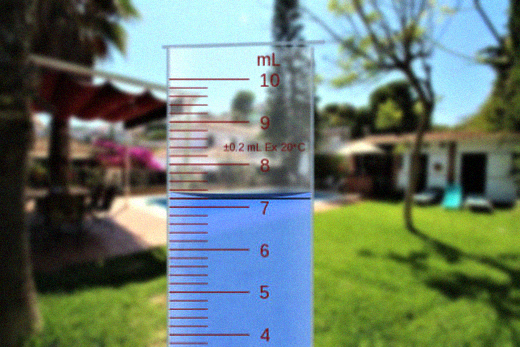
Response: 7.2mL
